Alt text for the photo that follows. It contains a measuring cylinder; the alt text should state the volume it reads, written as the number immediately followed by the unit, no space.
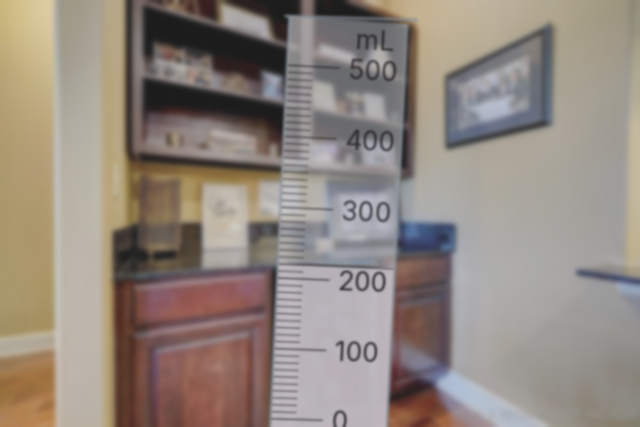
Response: 220mL
